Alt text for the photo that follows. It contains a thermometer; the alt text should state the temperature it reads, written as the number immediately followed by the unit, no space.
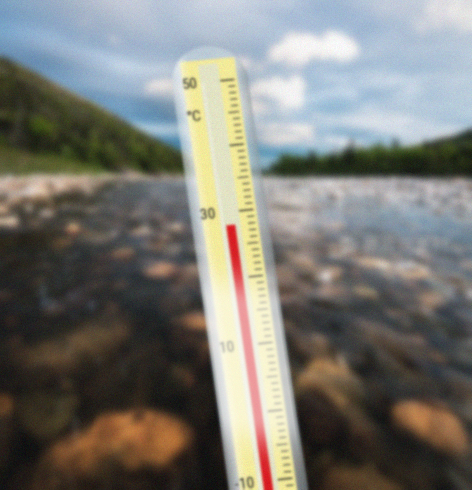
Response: 28°C
